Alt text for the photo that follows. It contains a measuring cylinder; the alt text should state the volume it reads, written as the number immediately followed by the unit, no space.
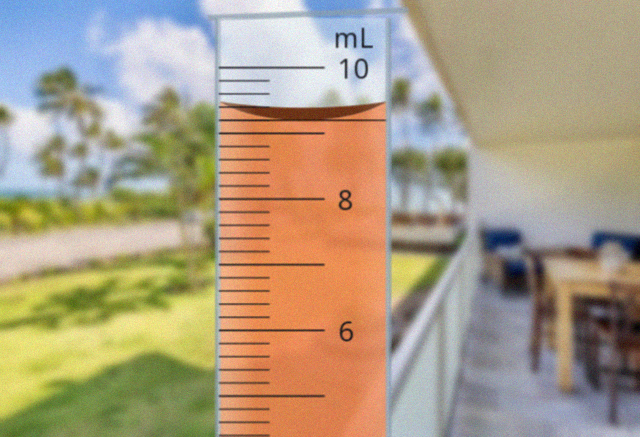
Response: 9.2mL
